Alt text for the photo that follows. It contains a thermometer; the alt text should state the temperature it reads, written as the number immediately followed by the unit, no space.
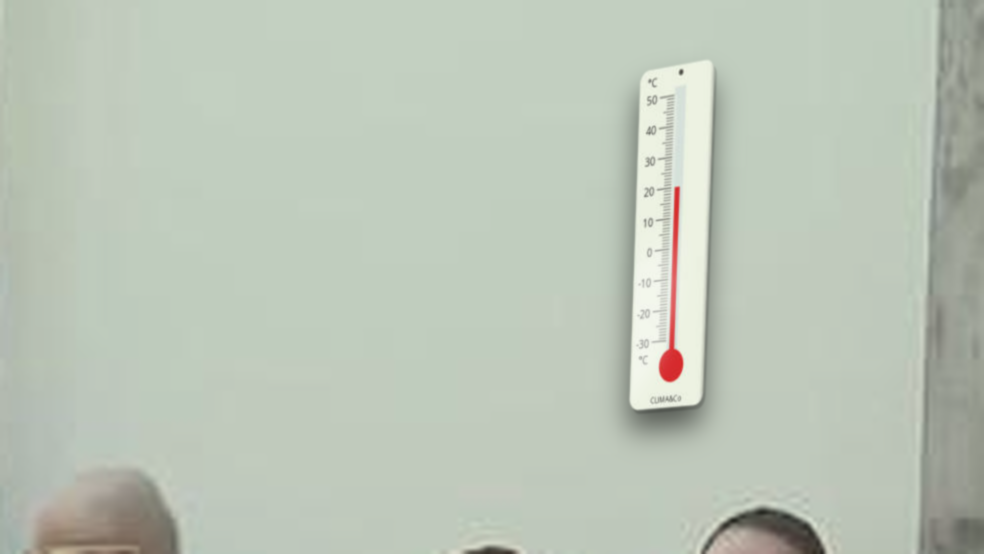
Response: 20°C
